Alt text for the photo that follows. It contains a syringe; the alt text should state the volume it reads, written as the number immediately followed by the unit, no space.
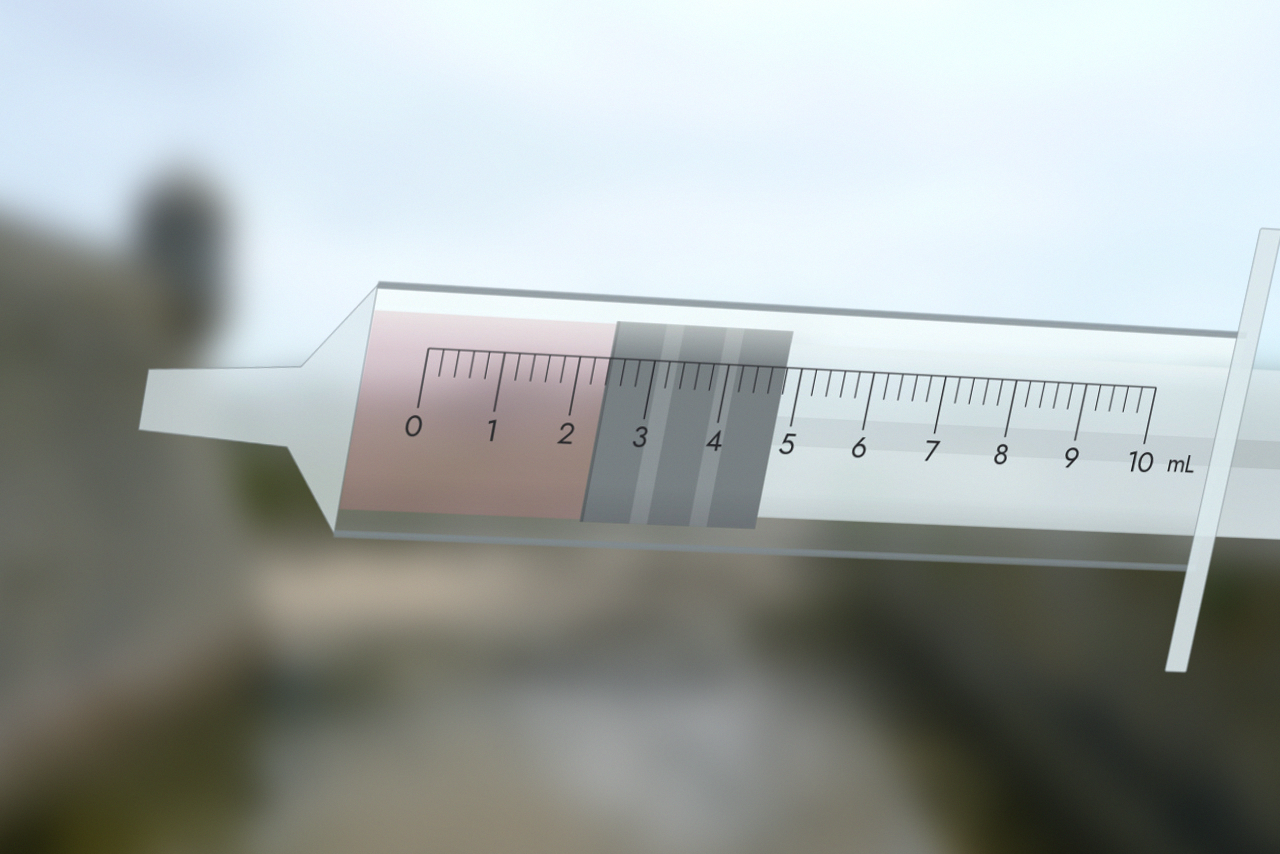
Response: 2.4mL
